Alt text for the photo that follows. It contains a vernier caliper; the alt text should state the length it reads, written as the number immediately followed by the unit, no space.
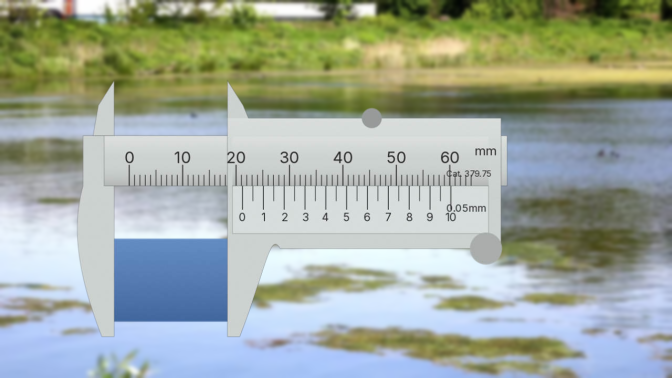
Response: 21.2mm
